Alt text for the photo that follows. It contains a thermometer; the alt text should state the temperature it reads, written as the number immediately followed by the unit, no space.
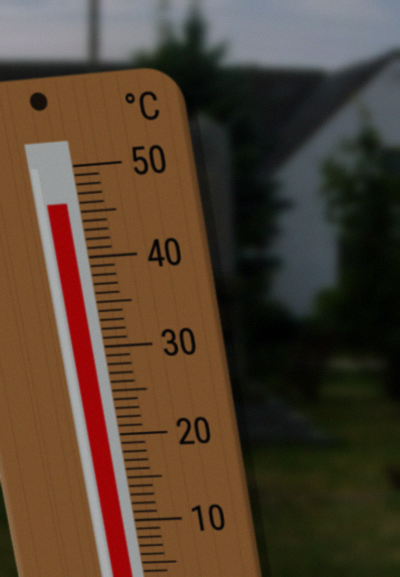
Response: 46°C
